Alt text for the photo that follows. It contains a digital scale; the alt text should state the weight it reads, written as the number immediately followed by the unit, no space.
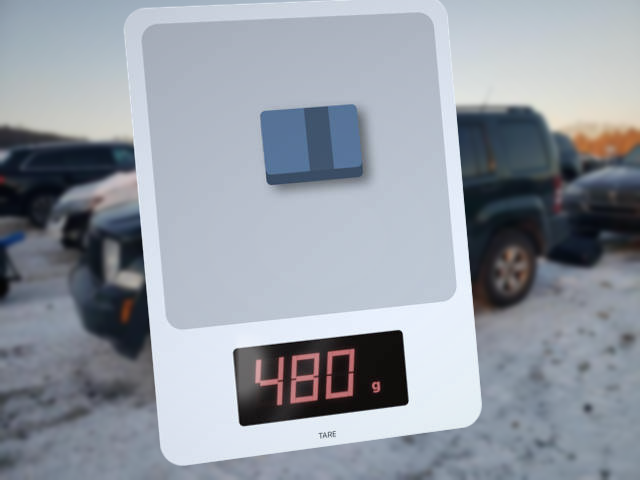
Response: 480g
